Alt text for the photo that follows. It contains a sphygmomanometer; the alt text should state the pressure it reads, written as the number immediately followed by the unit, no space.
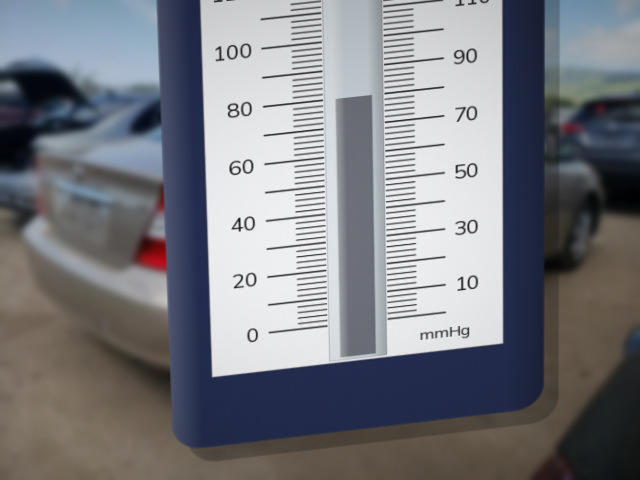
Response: 80mmHg
